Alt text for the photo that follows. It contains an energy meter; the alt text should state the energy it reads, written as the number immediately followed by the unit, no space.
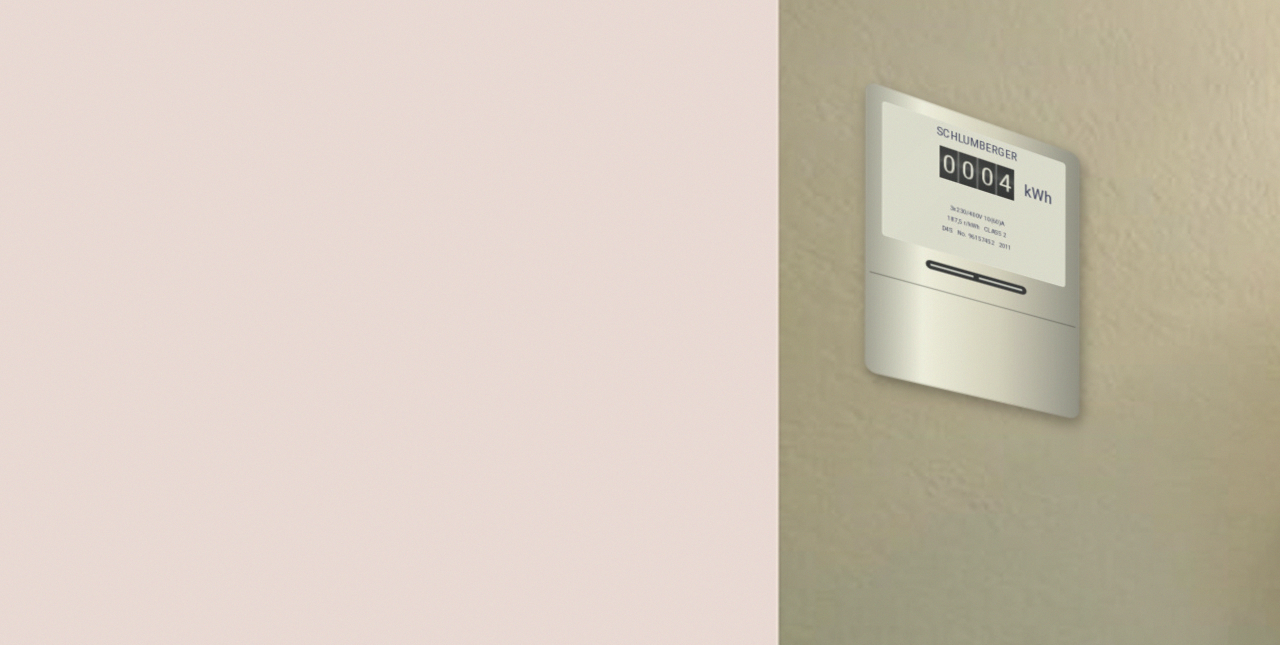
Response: 4kWh
